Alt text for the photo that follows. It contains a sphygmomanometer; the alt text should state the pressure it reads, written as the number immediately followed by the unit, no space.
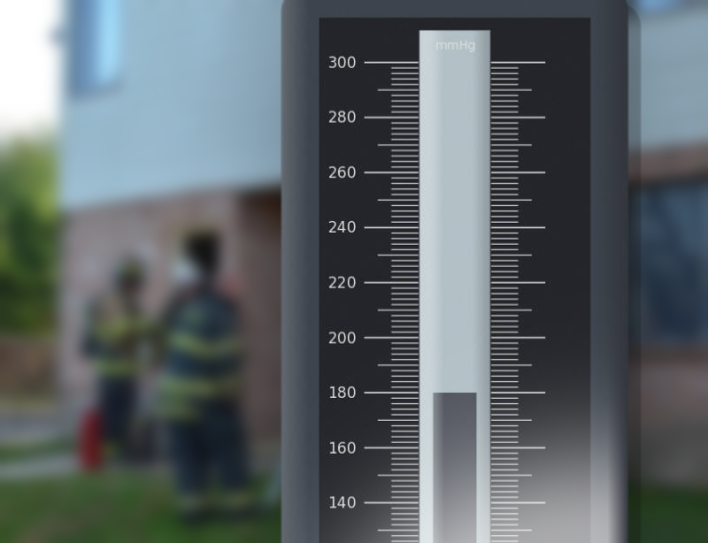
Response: 180mmHg
